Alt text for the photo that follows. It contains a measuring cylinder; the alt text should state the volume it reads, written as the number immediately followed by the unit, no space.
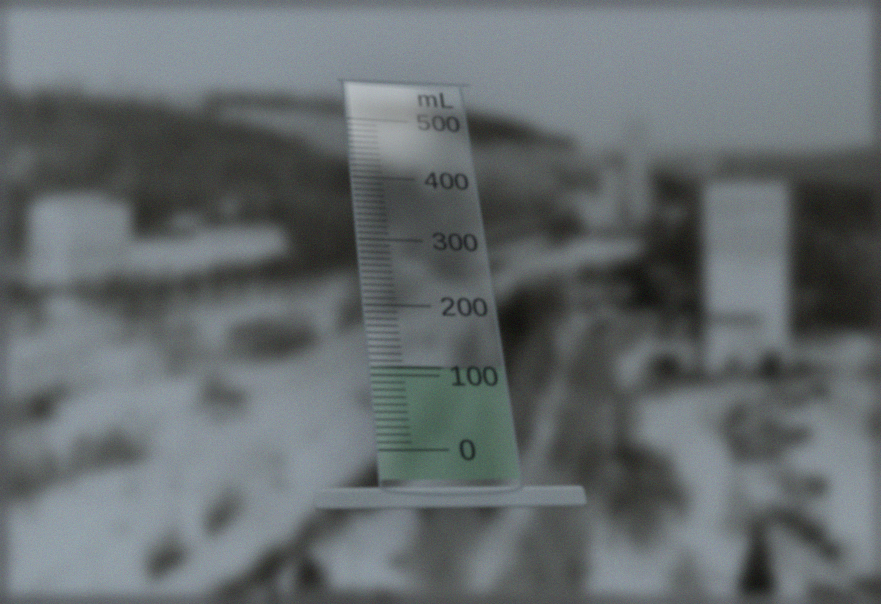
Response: 110mL
